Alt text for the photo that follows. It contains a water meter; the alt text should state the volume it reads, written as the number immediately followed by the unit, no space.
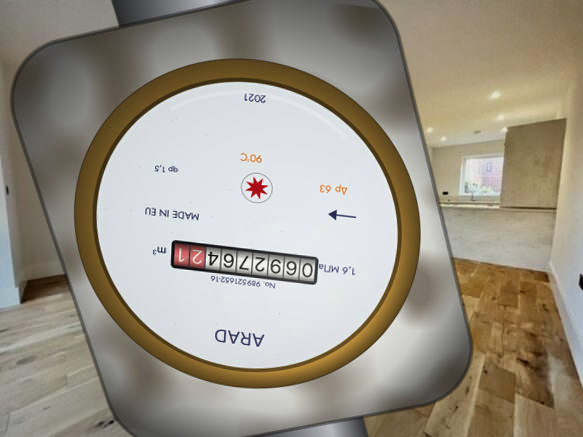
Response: 692764.21m³
